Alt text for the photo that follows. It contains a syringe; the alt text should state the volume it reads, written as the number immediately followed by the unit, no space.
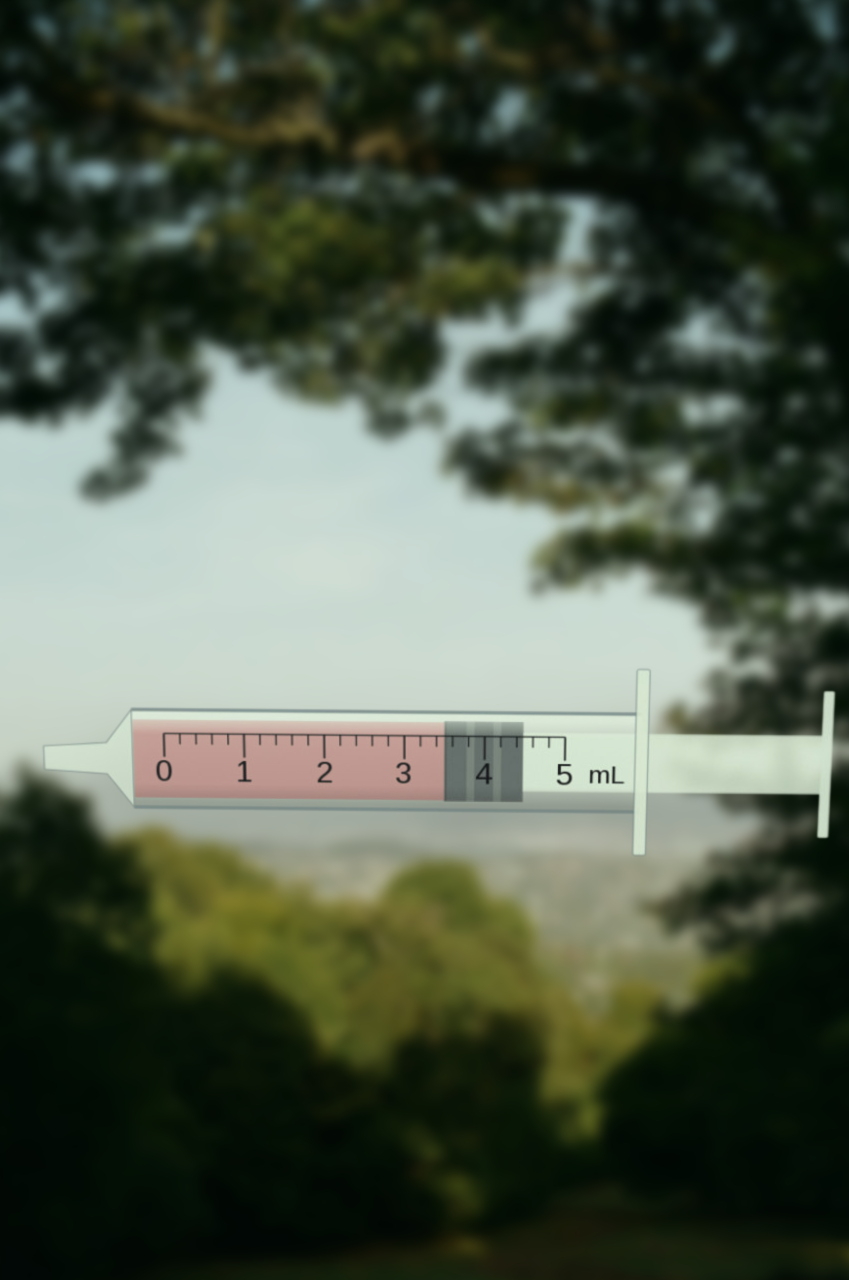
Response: 3.5mL
